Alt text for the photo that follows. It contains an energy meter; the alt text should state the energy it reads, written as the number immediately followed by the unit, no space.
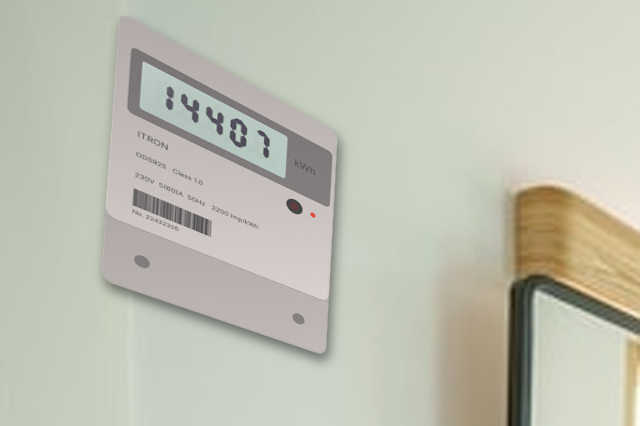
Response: 14407kWh
